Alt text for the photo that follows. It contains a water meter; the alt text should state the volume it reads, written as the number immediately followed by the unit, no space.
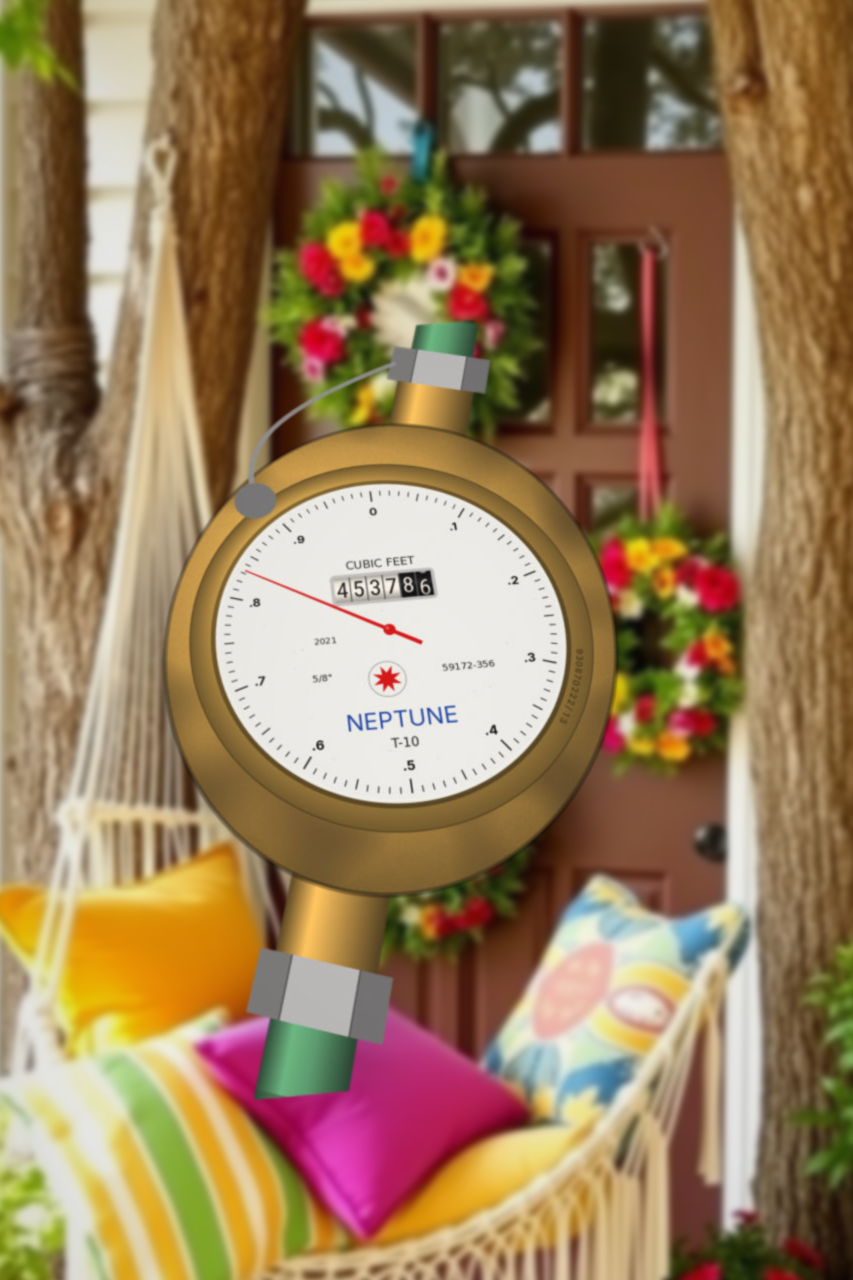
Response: 453785.83ft³
